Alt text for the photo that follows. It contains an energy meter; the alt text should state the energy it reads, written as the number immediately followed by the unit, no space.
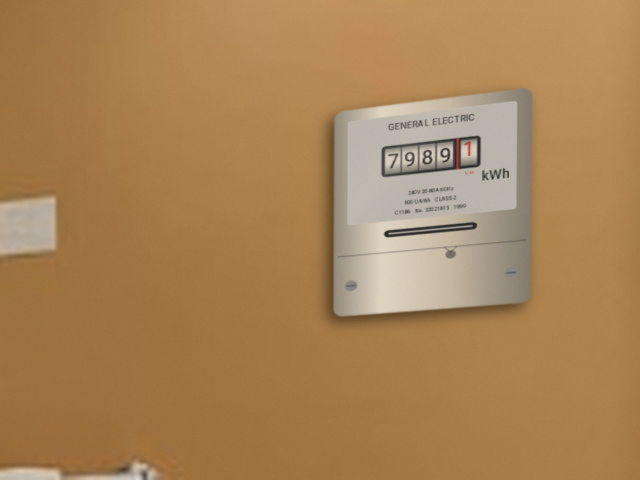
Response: 7989.1kWh
